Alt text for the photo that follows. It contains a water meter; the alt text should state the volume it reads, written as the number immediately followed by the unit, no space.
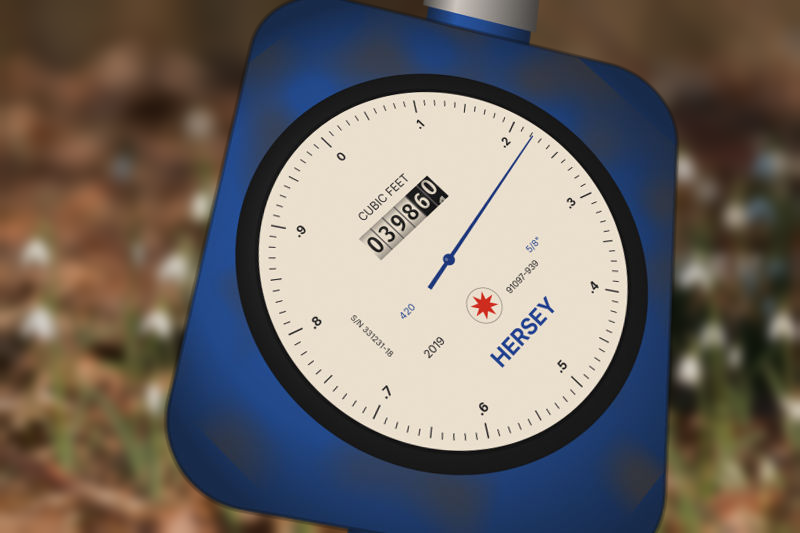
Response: 39860.22ft³
